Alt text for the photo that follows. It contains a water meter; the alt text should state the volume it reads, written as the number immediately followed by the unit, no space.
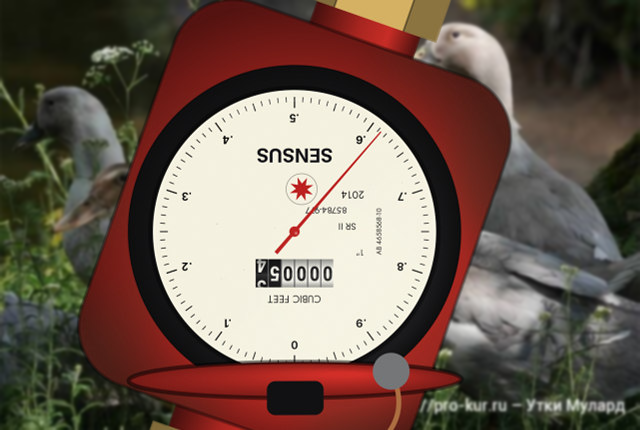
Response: 53.61ft³
